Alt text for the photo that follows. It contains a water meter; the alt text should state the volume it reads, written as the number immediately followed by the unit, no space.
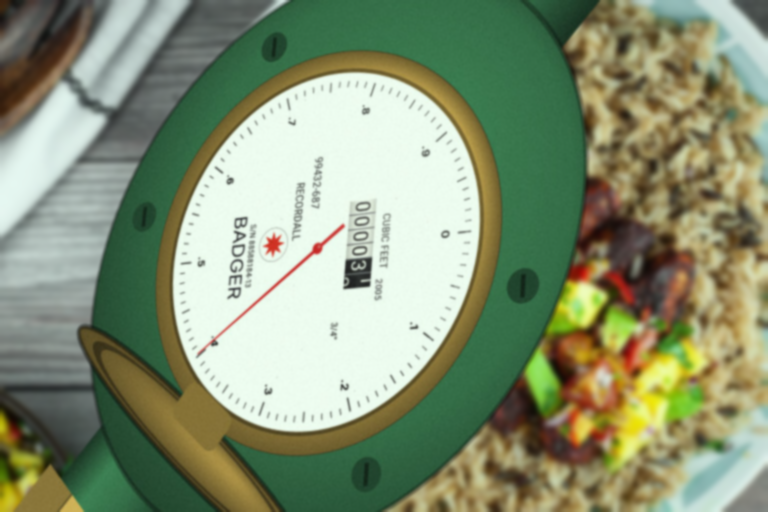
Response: 31.40ft³
